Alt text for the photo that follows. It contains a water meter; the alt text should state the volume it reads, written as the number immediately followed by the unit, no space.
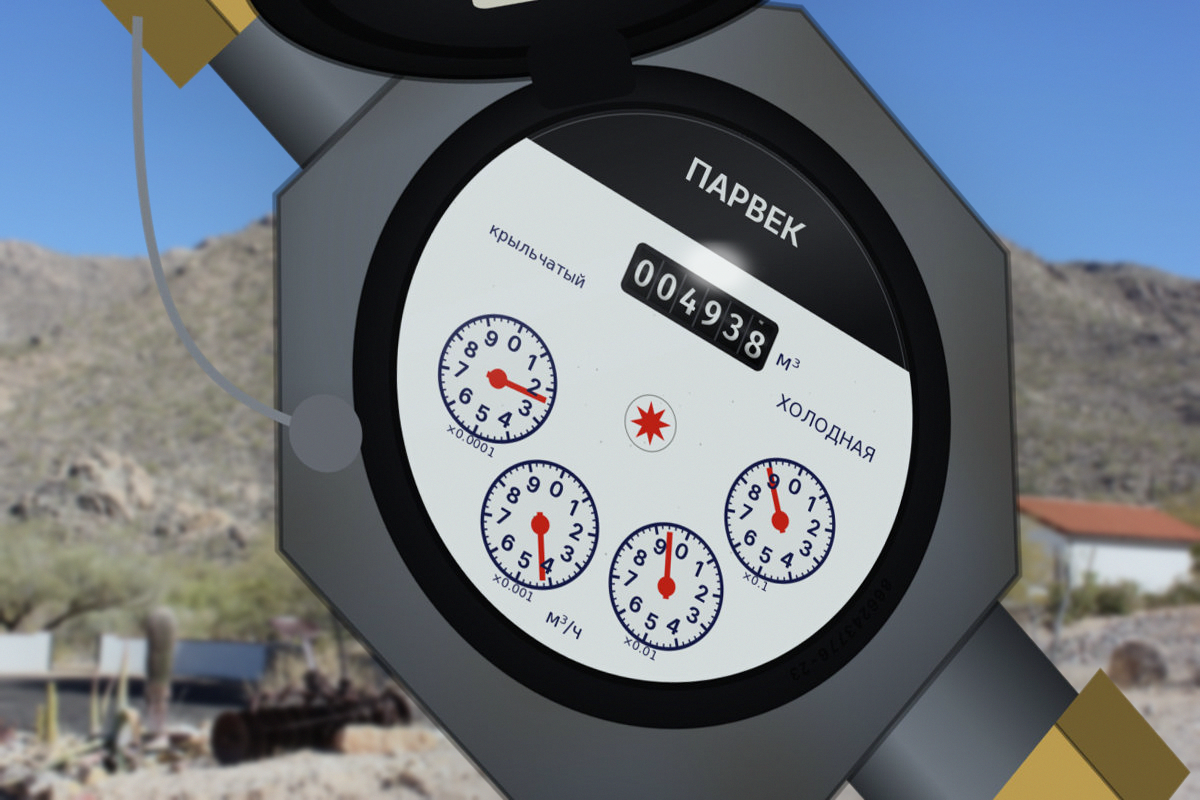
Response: 4937.8942m³
